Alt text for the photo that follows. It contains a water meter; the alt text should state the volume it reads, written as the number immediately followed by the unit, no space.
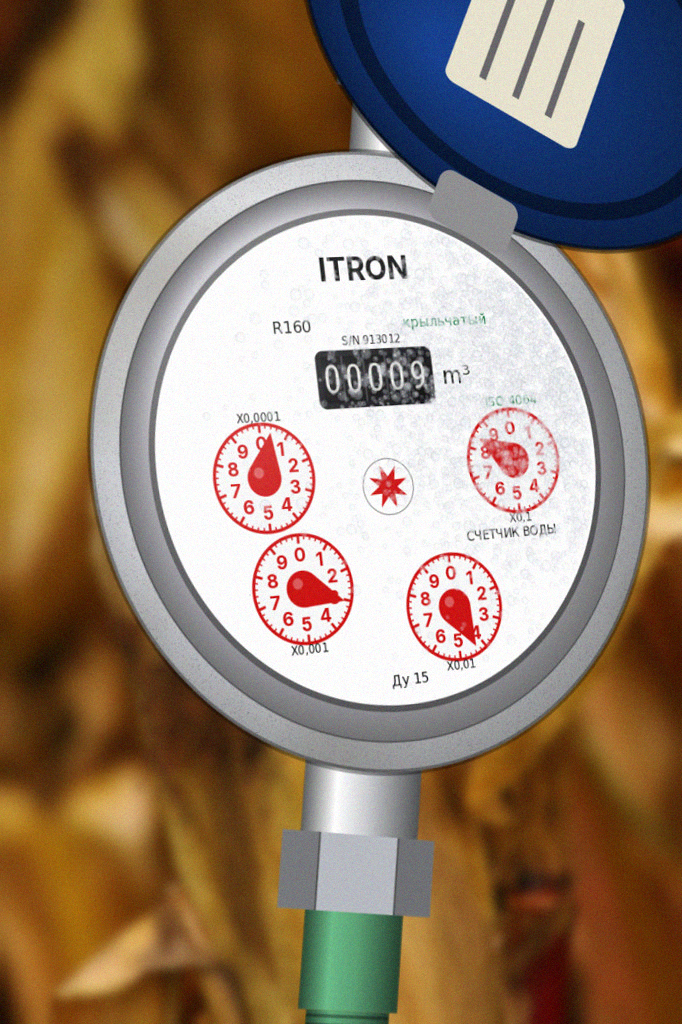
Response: 9.8430m³
